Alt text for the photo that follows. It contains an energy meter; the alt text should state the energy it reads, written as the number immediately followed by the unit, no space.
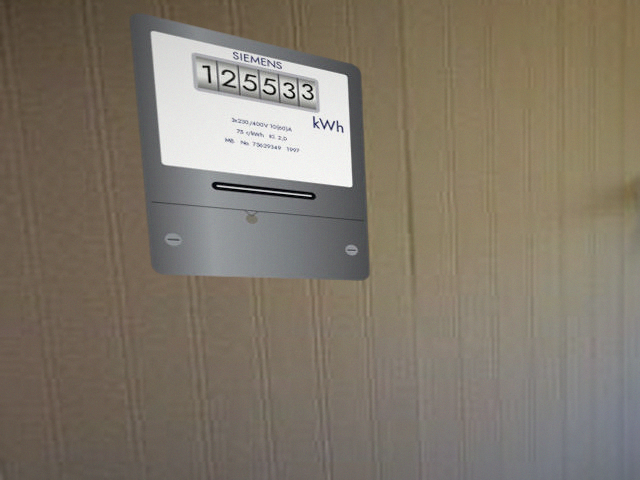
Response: 125533kWh
